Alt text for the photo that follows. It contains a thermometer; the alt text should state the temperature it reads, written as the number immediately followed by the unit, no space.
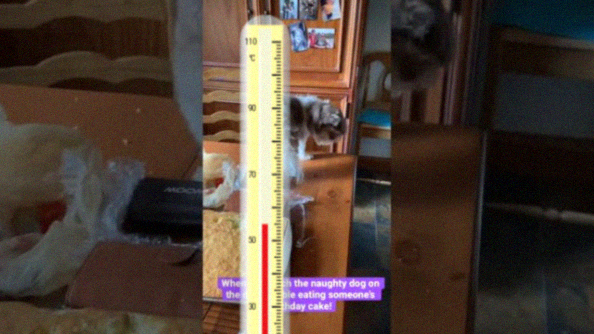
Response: 55°C
